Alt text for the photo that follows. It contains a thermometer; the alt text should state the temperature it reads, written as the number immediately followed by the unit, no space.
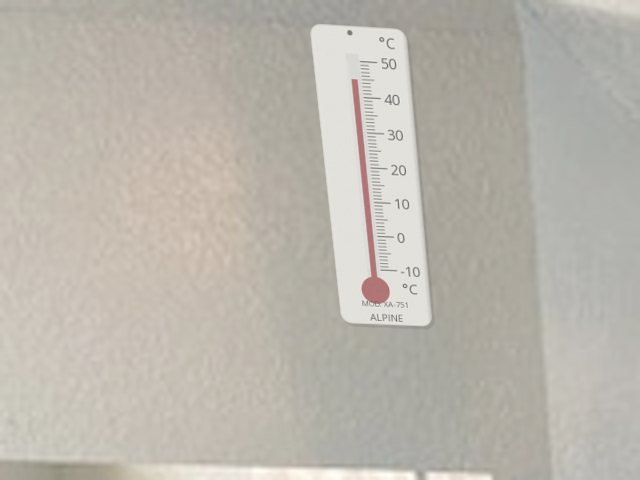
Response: 45°C
